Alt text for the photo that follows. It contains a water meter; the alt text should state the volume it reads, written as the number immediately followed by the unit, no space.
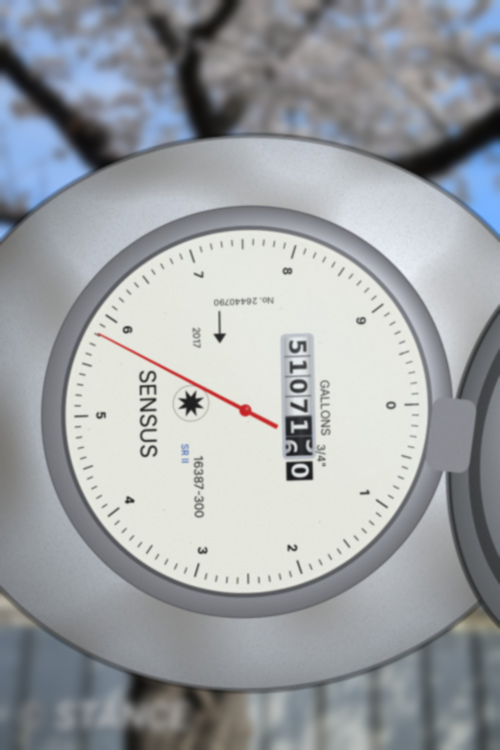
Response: 5107155.8gal
